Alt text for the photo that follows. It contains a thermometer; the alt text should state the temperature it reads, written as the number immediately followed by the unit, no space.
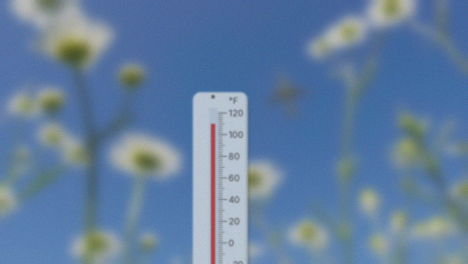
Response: 110°F
